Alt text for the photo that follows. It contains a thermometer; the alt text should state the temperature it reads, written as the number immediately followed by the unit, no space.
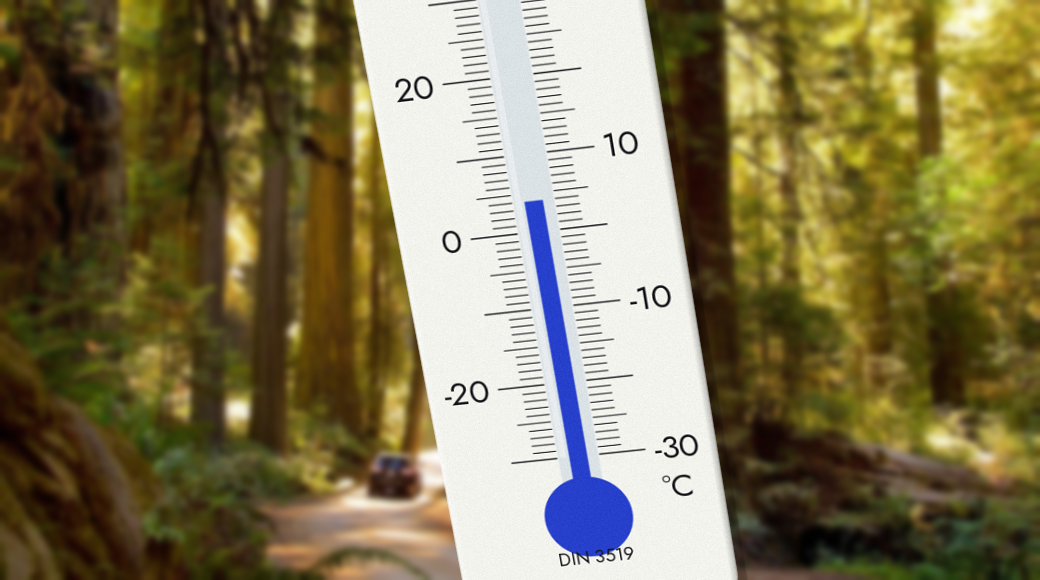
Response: 4°C
